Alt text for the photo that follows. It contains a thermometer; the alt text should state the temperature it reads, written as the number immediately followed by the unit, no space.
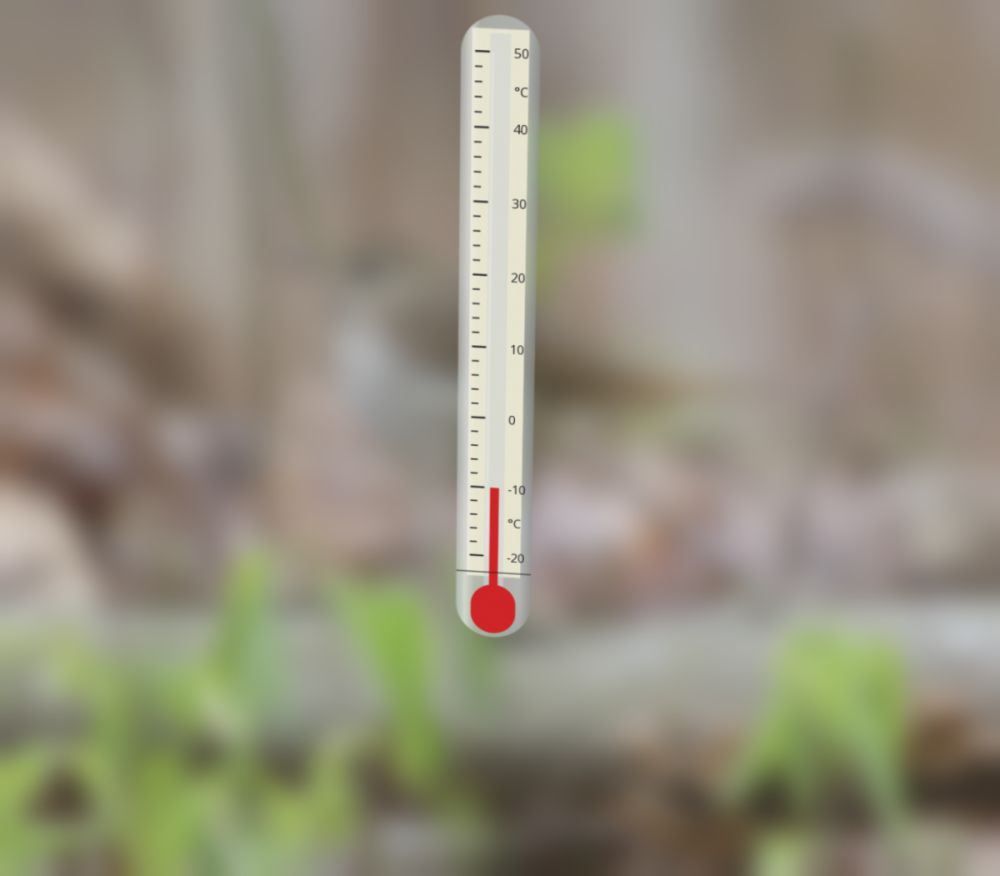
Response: -10°C
